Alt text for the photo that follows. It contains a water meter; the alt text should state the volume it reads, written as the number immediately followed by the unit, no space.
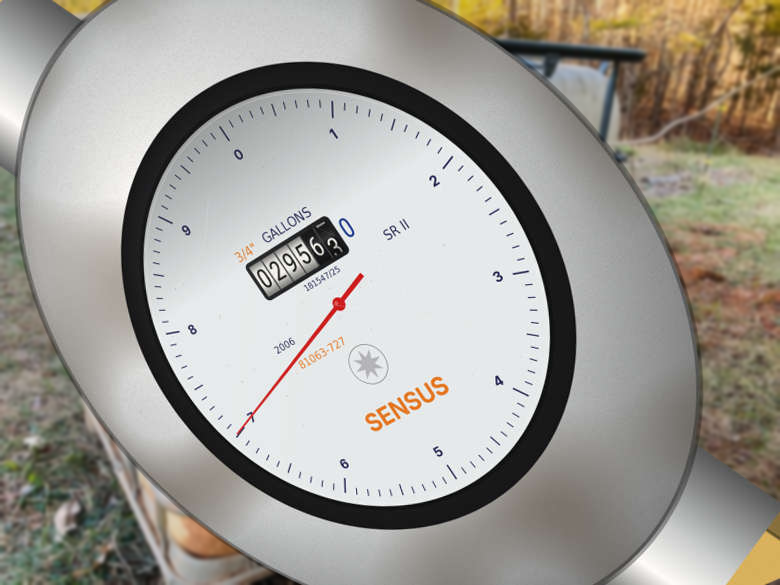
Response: 295627.0gal
